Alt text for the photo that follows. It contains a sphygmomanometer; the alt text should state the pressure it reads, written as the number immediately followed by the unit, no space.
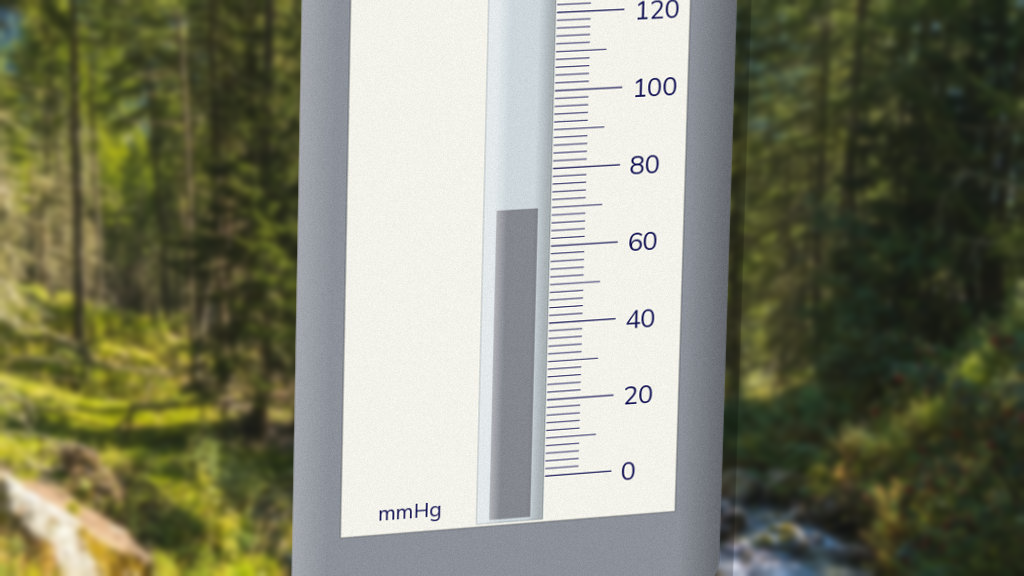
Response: 70mmHg
